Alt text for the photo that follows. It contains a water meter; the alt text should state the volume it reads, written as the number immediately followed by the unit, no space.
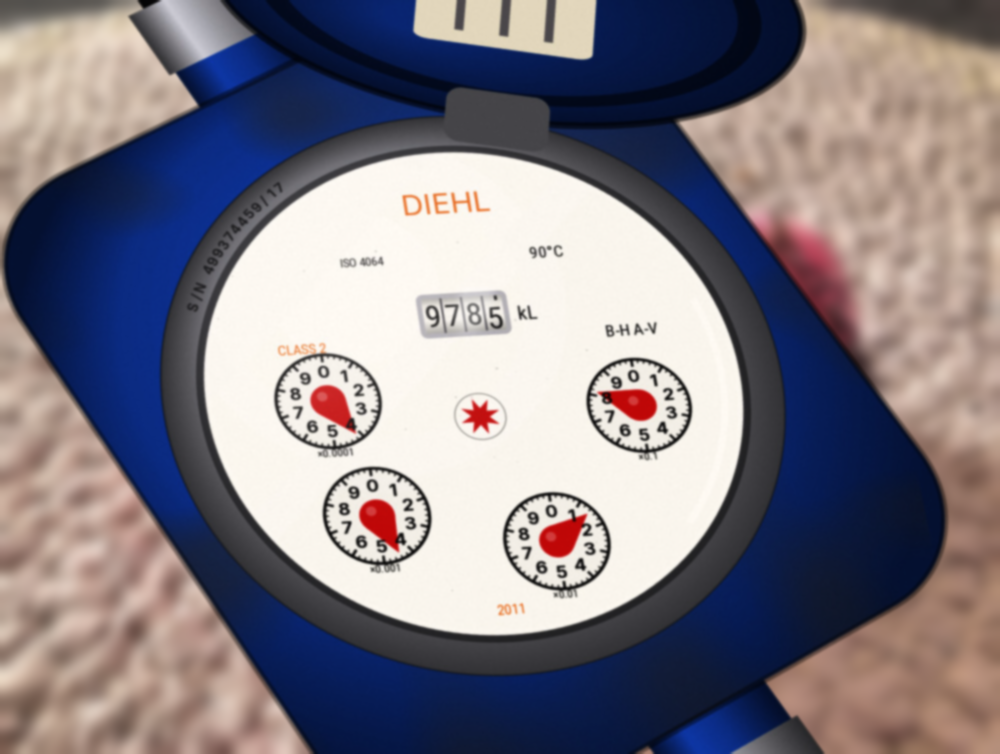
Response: 9784.8144kL
